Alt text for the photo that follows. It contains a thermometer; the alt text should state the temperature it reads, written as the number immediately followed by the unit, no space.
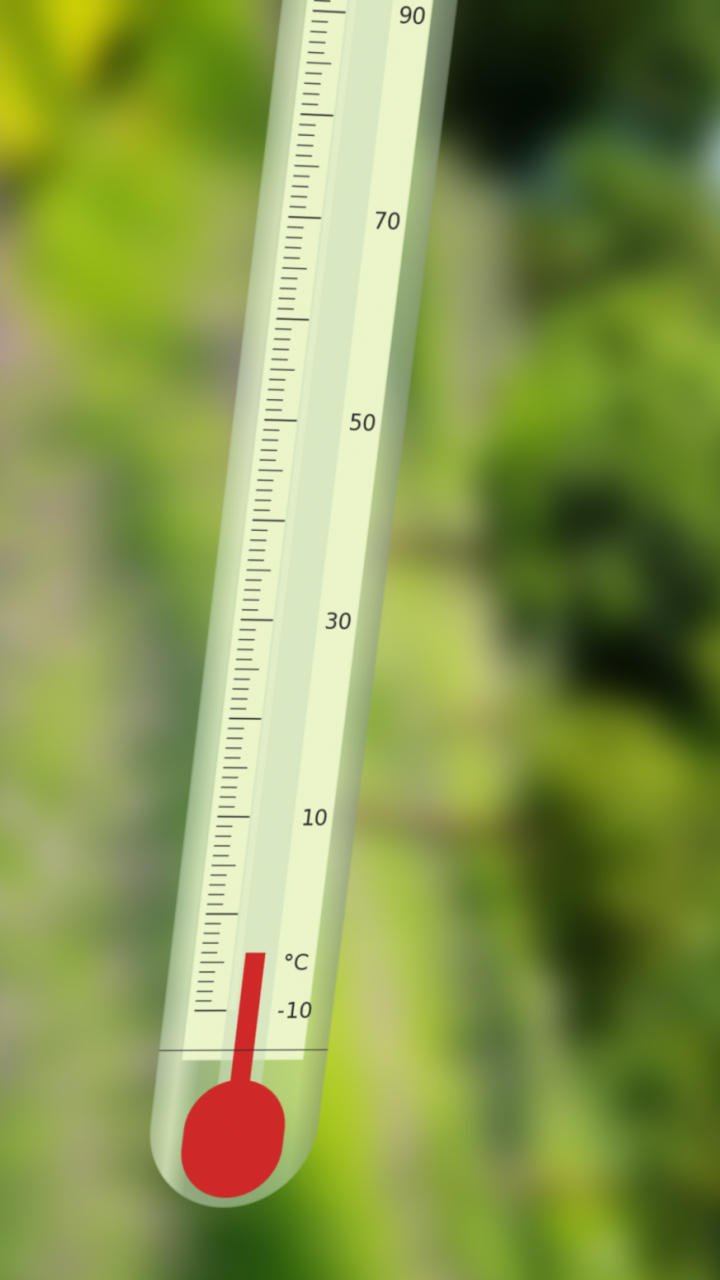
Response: -4°C
